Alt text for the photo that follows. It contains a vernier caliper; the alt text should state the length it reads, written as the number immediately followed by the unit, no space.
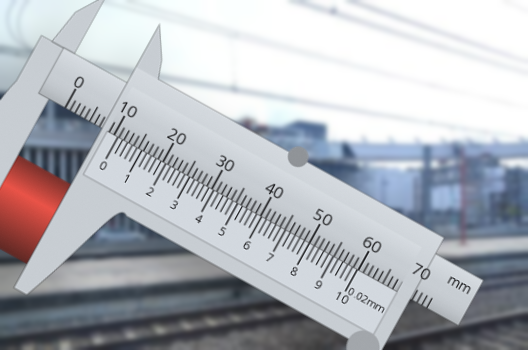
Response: 10.8mm
